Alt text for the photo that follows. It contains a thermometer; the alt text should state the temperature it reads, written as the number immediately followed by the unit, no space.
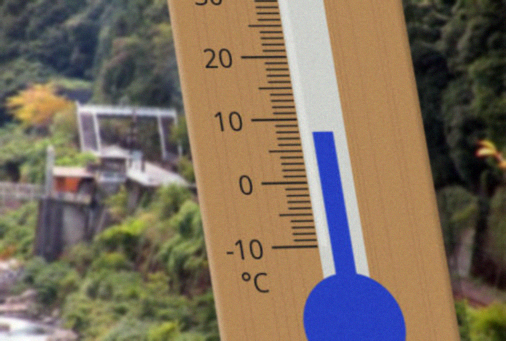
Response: 8°C
